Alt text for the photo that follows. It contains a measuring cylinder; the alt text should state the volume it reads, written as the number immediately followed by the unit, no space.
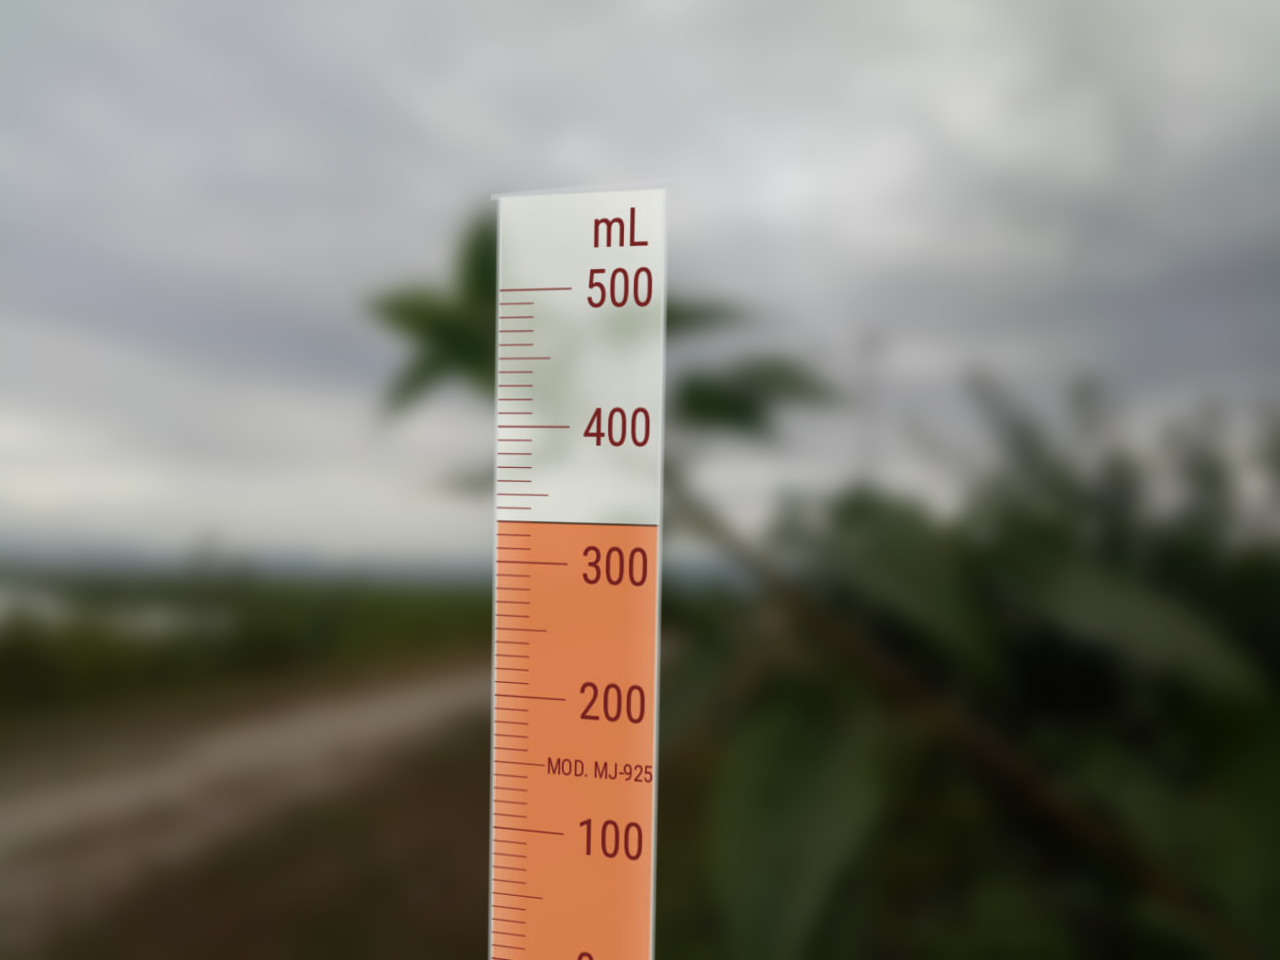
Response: 330mL
